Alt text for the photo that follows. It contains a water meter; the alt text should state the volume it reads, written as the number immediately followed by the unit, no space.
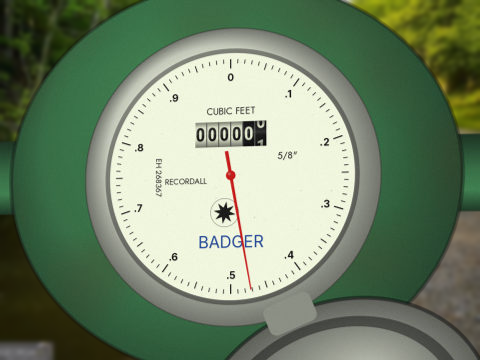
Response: 0.47ft³
